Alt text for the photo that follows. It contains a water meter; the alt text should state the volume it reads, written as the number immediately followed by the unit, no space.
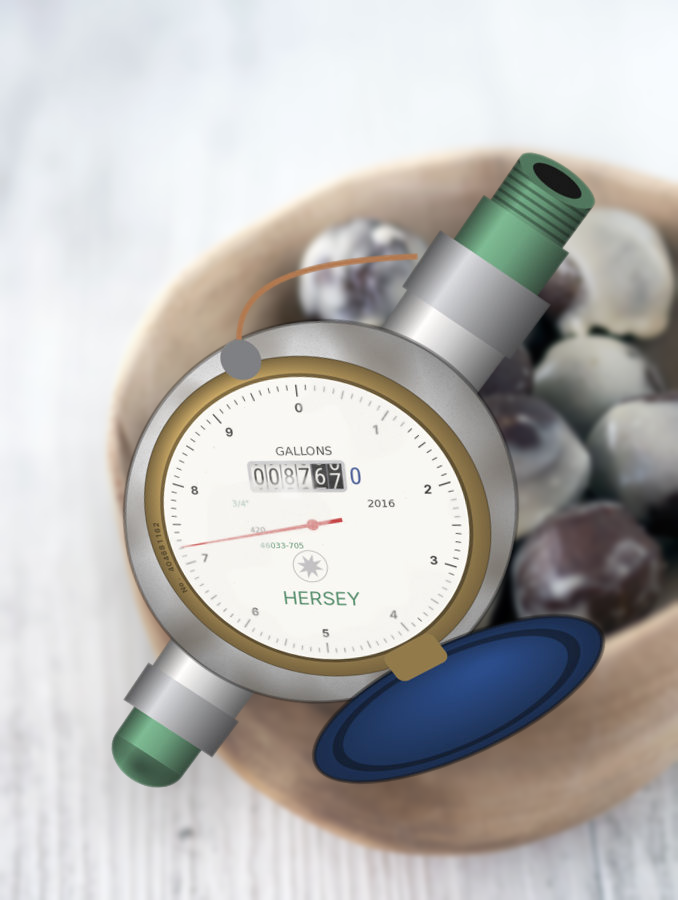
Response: 87667.2gal
